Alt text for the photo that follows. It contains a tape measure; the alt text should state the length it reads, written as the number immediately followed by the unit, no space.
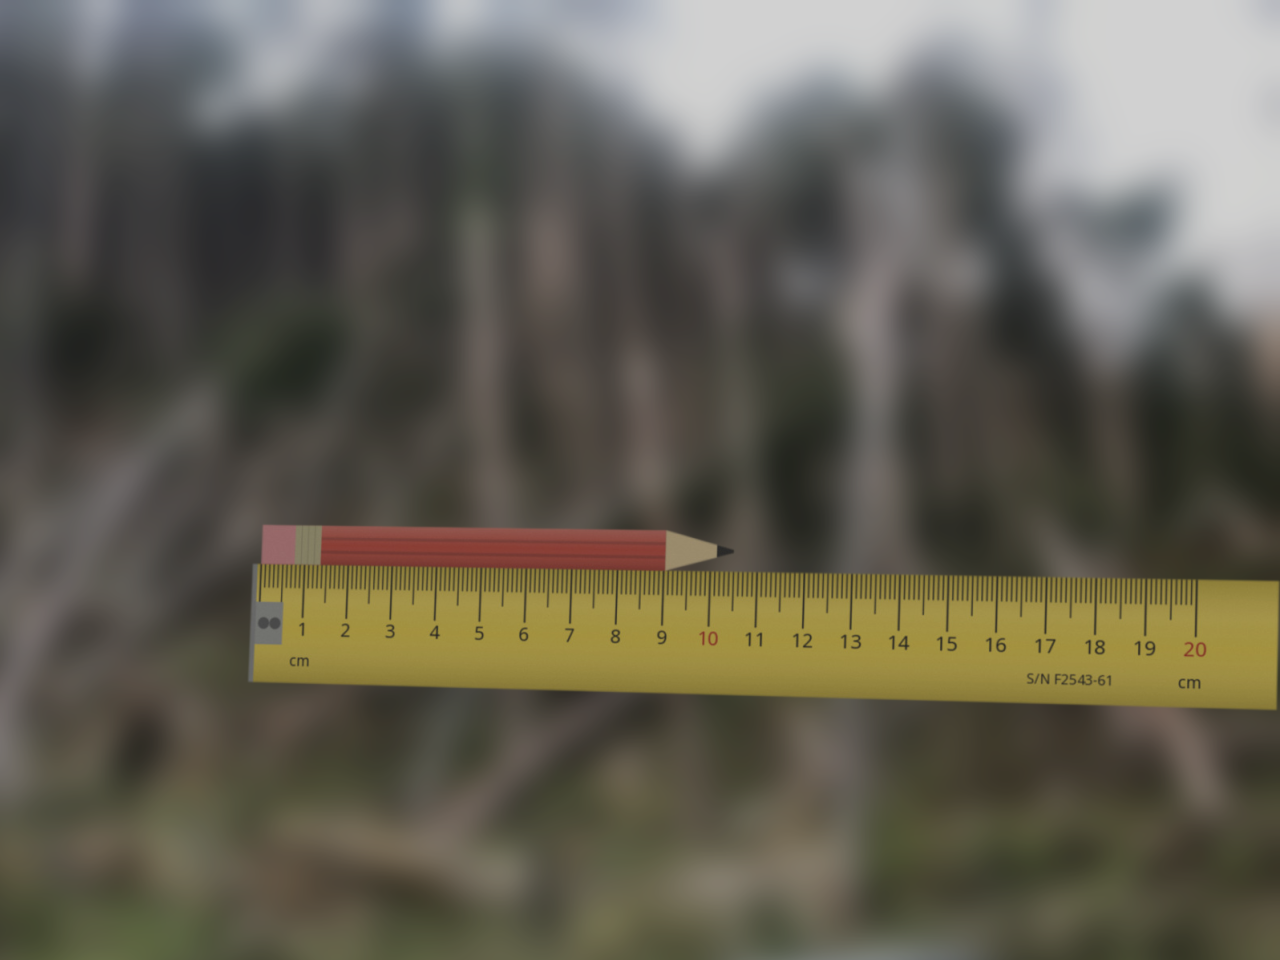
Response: 10.5cm
